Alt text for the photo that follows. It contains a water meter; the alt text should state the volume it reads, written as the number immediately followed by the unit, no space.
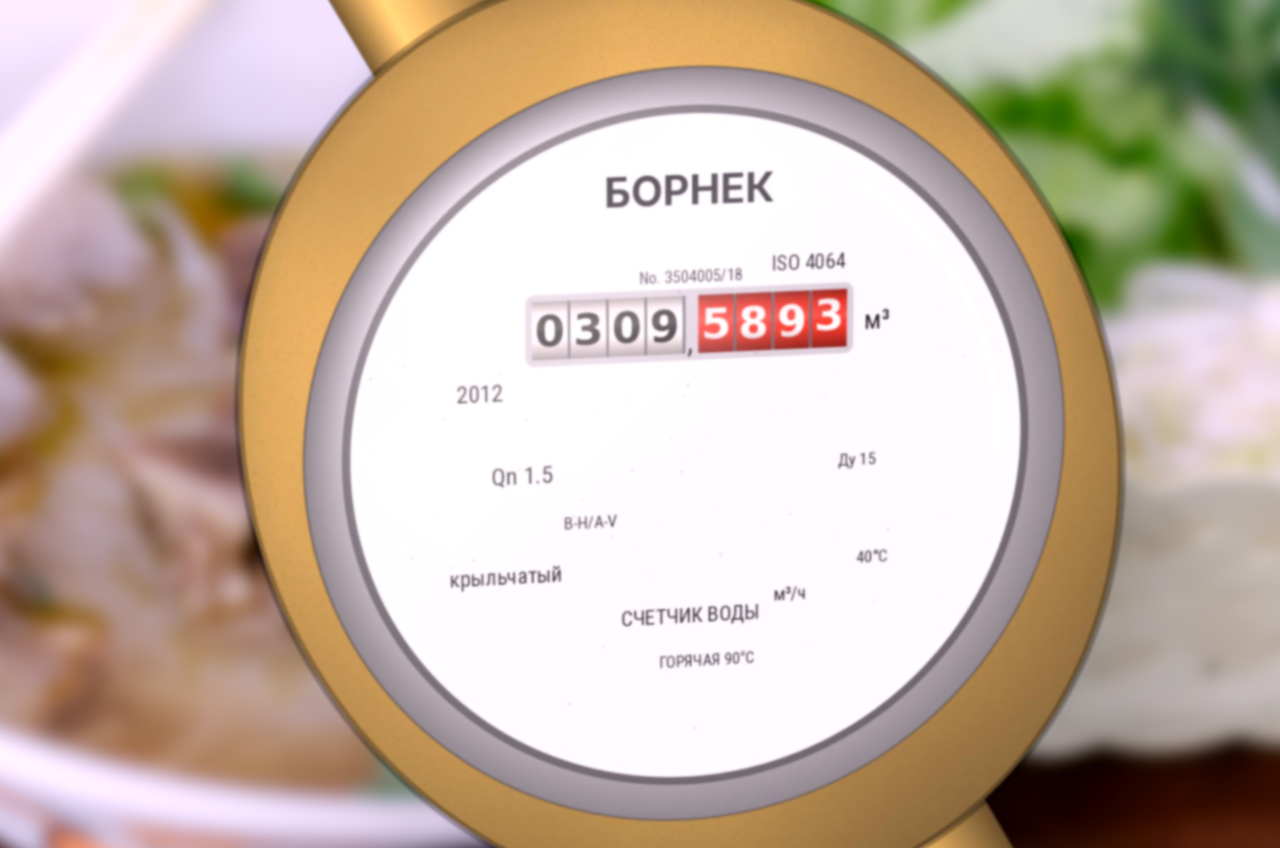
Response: 309.5893m³
